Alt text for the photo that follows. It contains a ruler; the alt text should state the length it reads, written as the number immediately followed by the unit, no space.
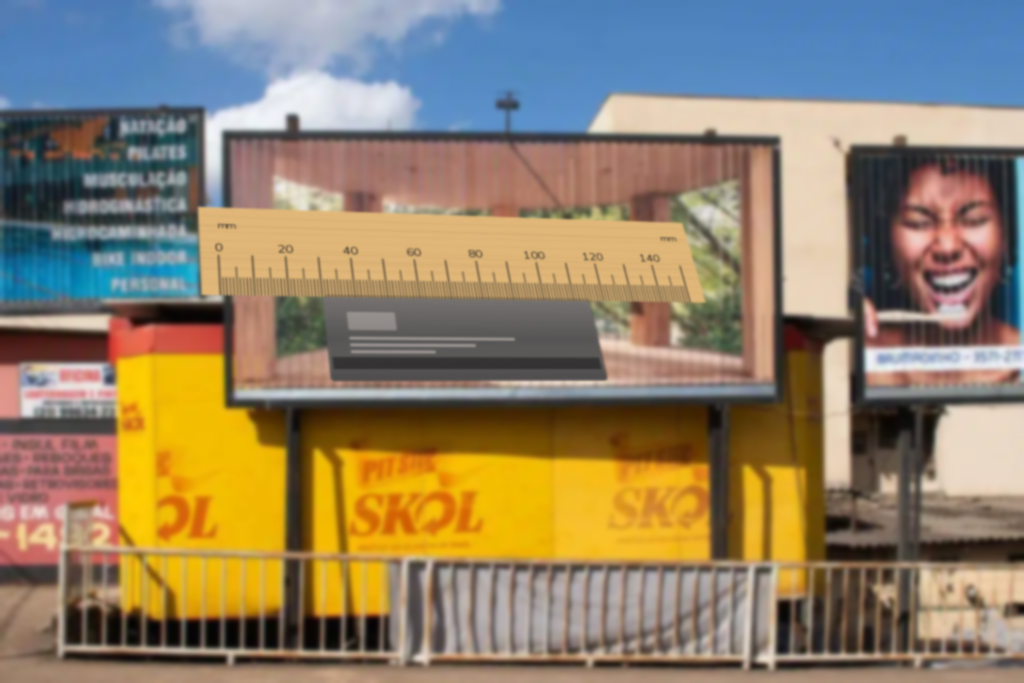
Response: 85mm
